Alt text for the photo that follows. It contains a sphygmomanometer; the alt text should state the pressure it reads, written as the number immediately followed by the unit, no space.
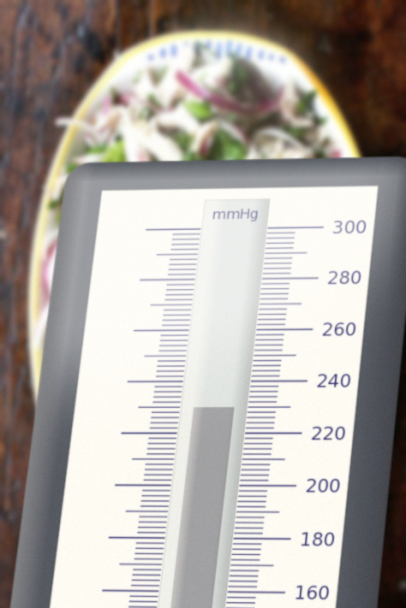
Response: 230mmHg
